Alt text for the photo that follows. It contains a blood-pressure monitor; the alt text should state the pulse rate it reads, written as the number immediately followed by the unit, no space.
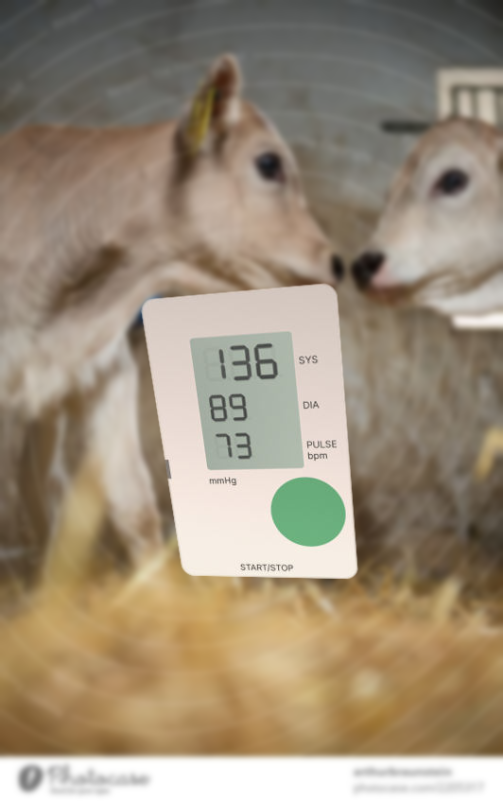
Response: 73bpm
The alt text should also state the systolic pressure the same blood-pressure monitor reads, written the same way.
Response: 136mmHg
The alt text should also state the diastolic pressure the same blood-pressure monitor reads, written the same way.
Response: 89mmHg
